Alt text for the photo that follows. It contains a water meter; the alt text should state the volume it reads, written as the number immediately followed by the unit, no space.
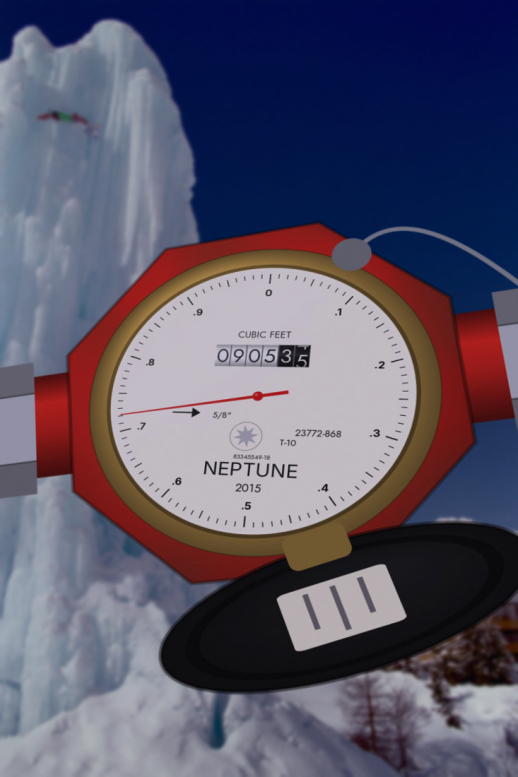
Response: 90534.72ft³
